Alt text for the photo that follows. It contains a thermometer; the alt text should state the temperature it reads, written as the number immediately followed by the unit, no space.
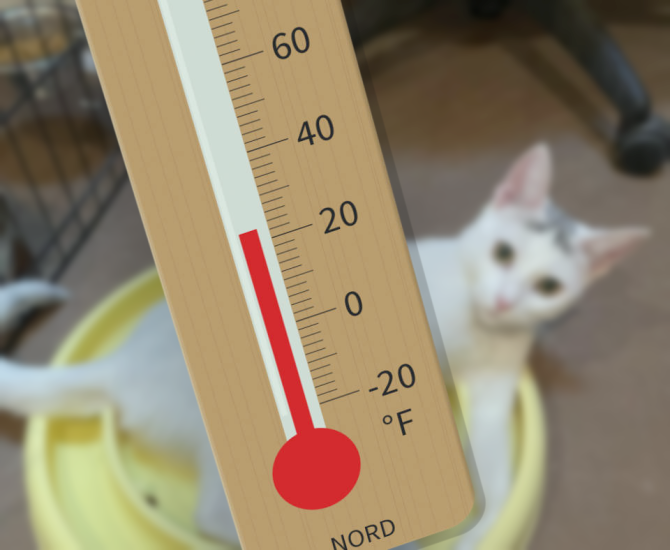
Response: 23°F
